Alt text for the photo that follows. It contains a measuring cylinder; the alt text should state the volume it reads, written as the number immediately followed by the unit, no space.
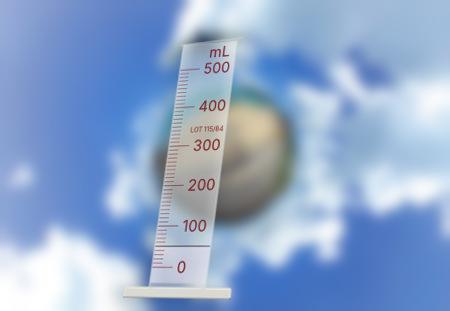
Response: 50mL
